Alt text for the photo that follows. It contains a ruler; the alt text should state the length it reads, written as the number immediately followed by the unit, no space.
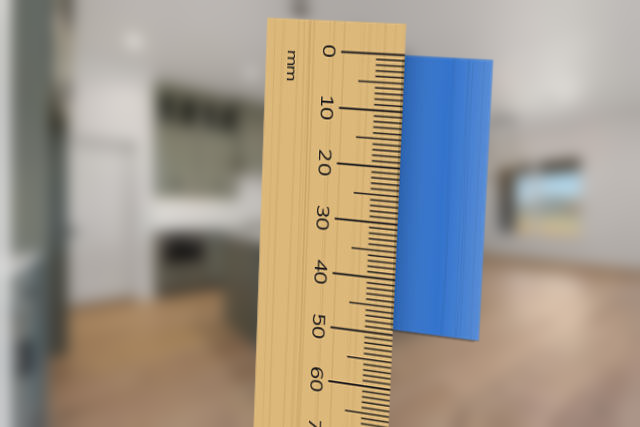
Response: 49mm
